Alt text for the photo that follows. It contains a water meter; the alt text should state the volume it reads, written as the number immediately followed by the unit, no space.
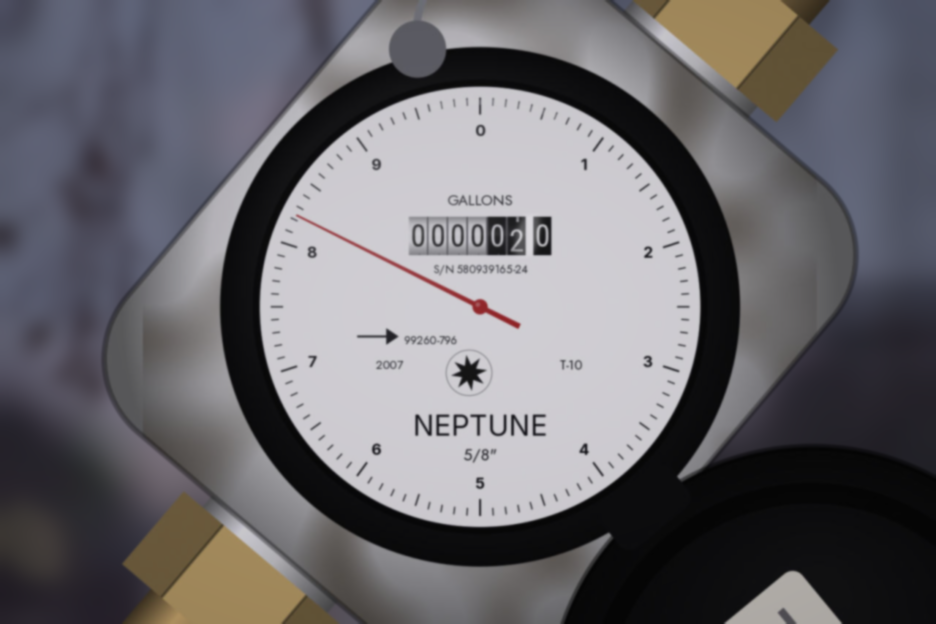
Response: 18.2gal
